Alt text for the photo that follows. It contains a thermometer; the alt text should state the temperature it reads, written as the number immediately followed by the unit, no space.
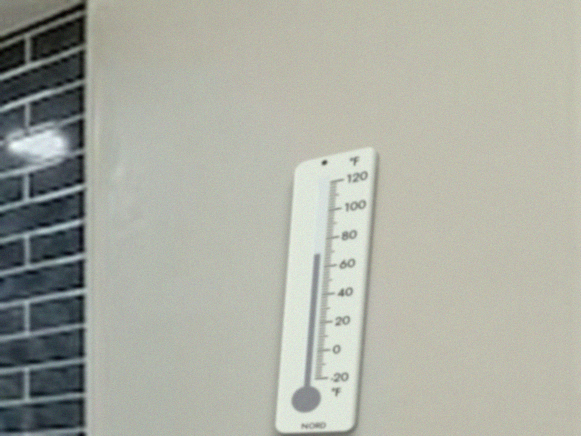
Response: 70°F
